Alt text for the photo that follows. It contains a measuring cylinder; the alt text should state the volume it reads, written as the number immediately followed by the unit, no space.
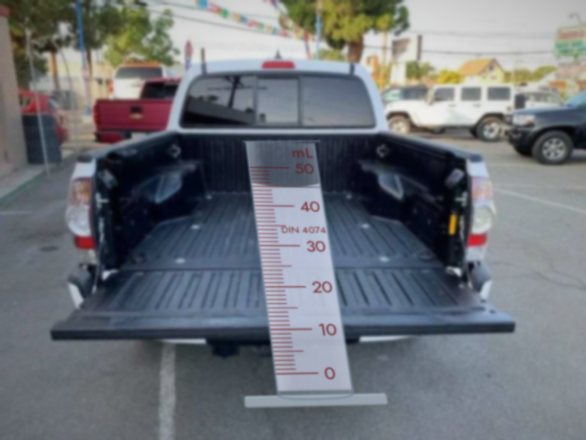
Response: 45mL
